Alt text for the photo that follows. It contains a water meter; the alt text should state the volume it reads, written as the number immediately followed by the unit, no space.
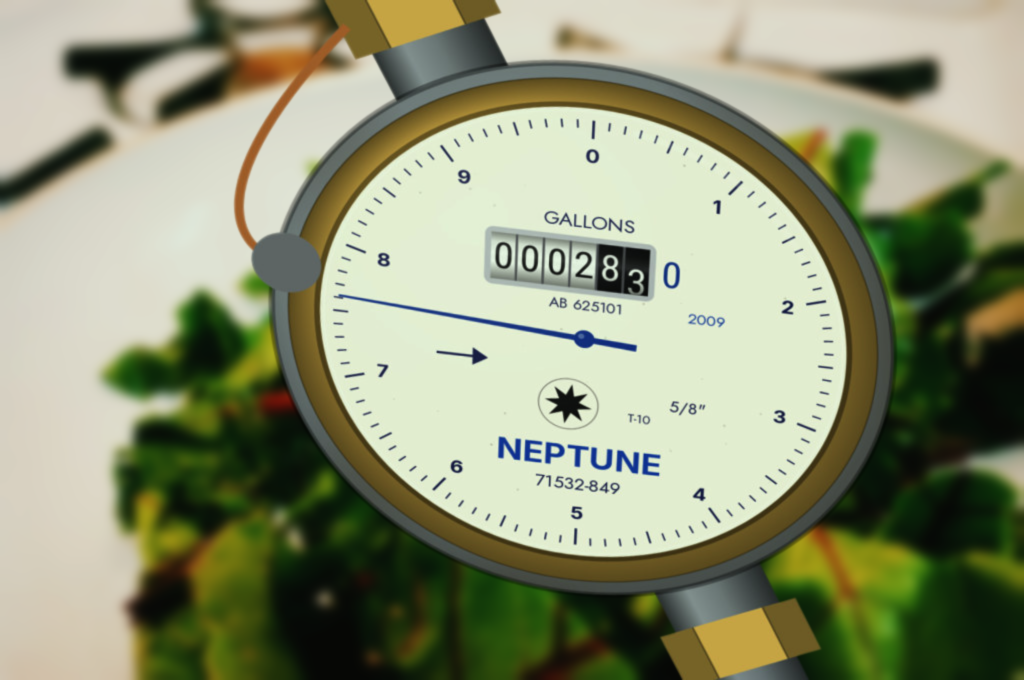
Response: 2827.6gal
